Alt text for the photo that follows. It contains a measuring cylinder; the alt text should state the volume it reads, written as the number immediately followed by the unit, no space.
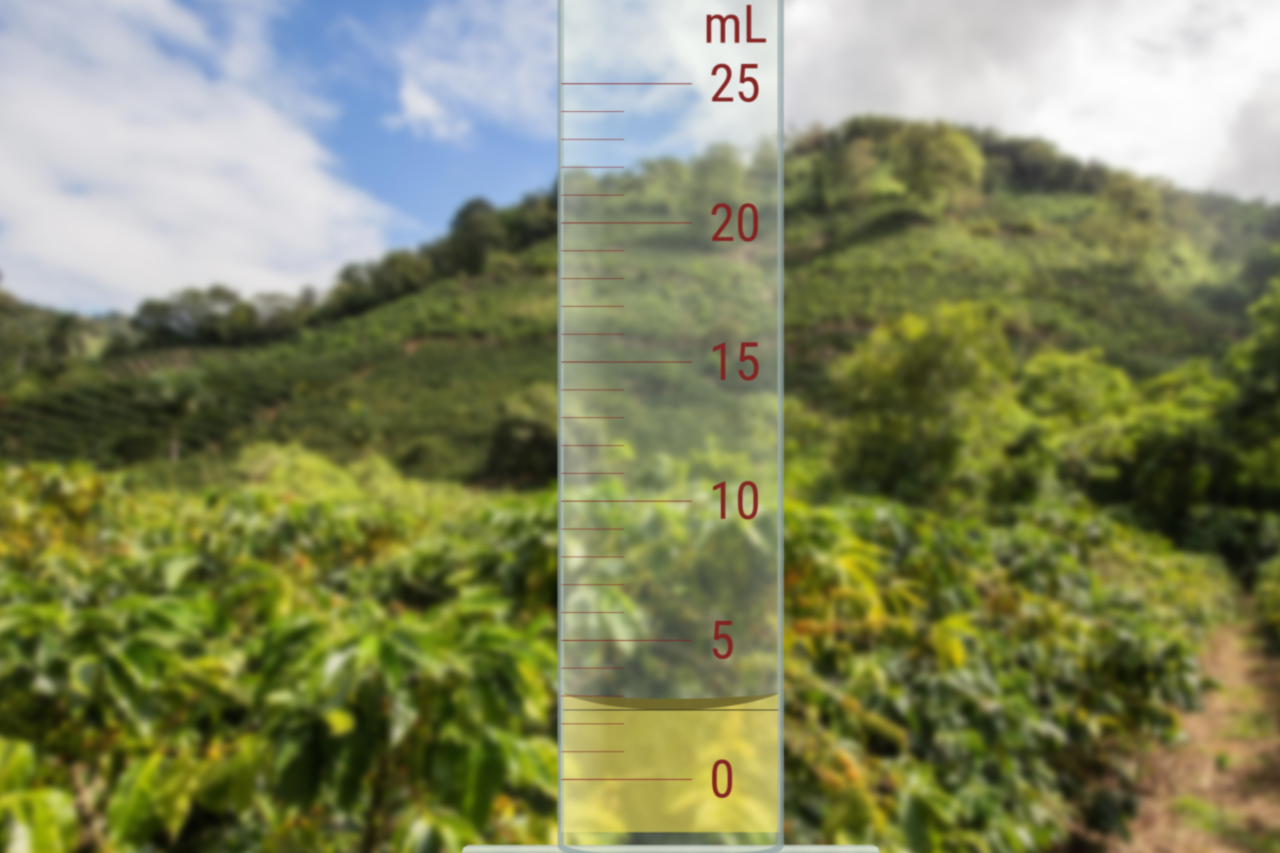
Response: 2.5mL
